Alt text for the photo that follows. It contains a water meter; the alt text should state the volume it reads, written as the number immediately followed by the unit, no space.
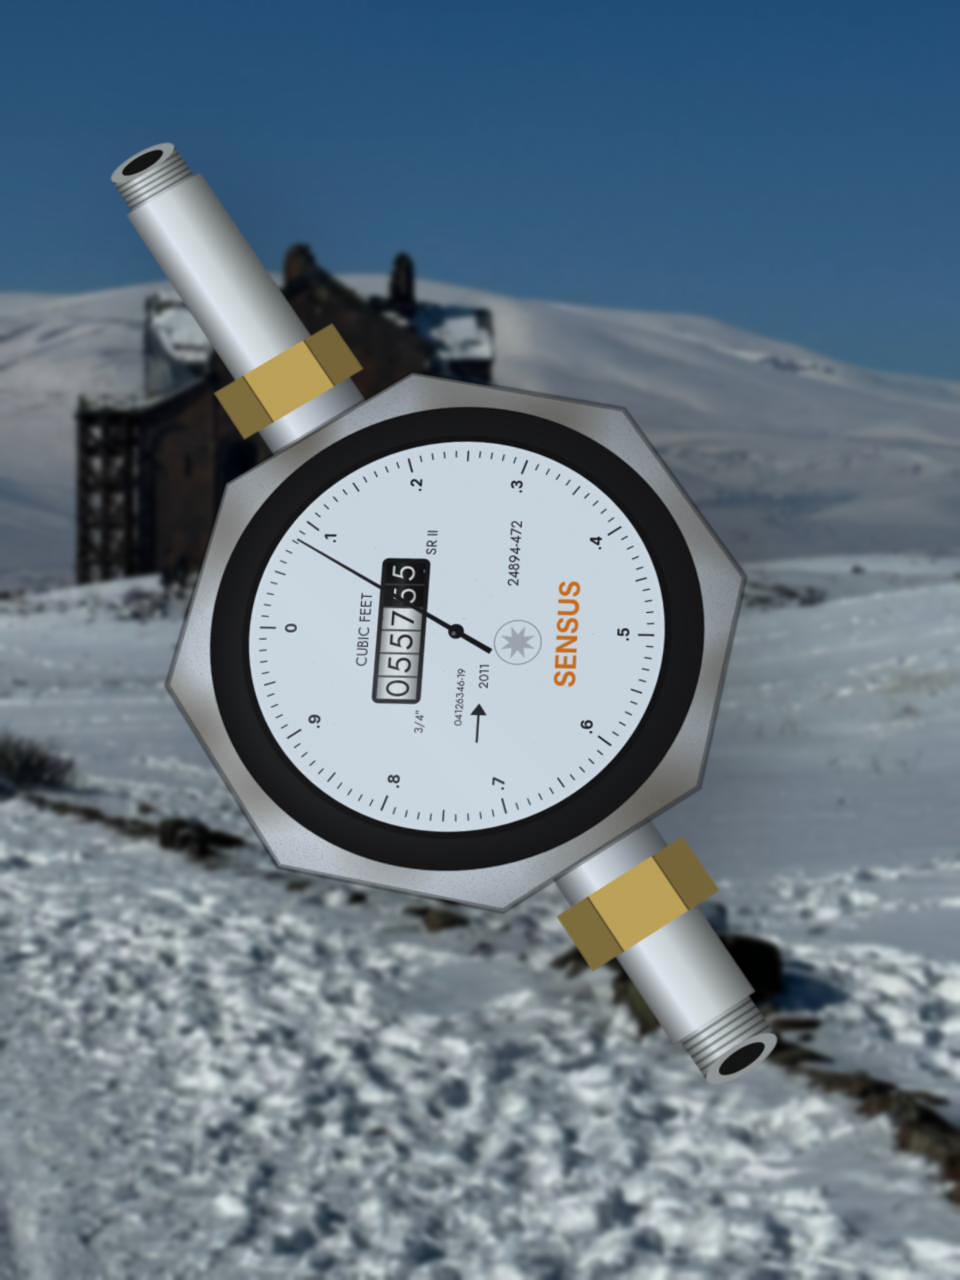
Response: 55755.08ft³
